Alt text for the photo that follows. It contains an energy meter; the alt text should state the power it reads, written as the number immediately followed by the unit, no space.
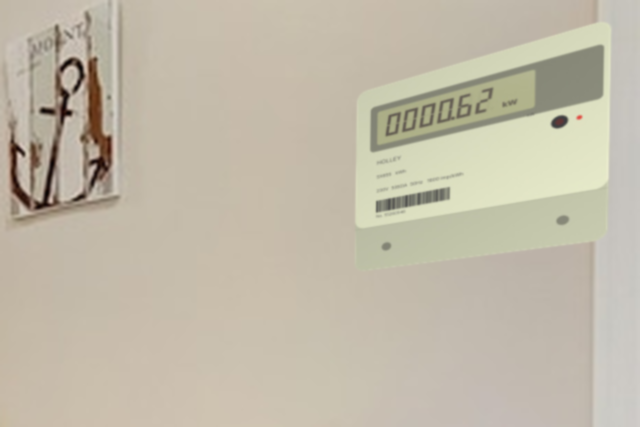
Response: 0.62kW
